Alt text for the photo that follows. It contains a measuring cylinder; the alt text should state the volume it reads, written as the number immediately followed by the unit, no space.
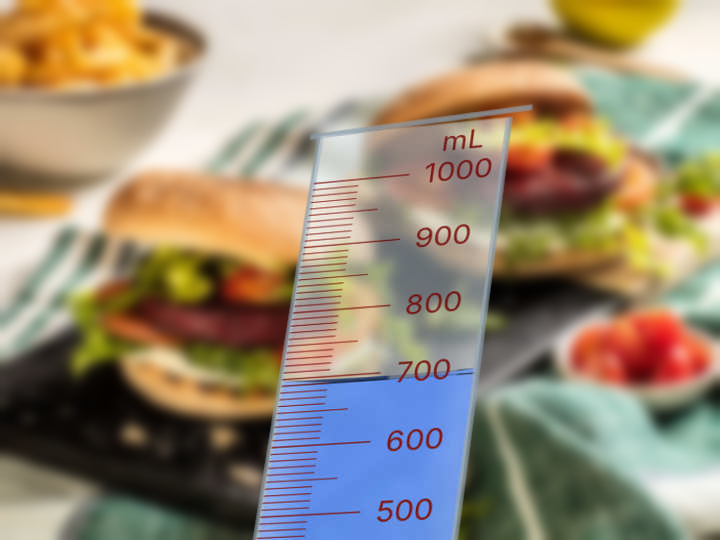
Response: 690mL
